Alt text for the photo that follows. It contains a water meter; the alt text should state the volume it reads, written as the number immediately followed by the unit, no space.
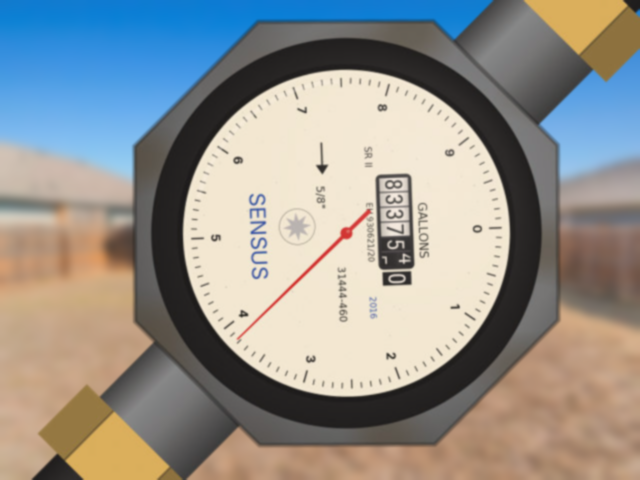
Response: 8337543.8gal
